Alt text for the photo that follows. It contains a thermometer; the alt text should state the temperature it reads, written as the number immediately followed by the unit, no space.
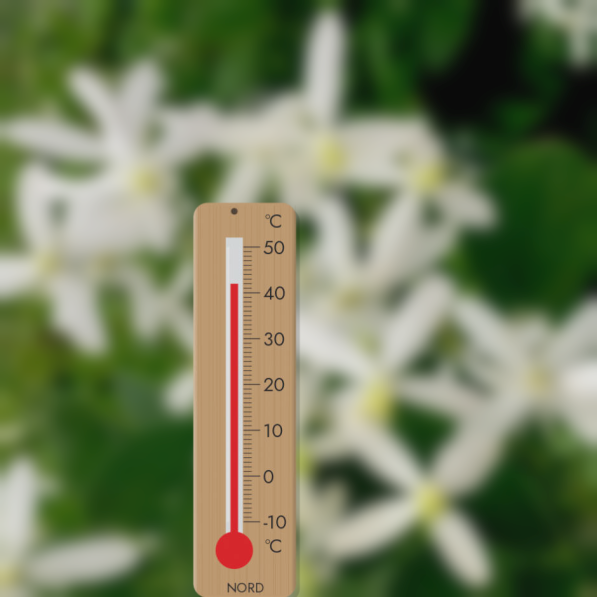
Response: 42°C
